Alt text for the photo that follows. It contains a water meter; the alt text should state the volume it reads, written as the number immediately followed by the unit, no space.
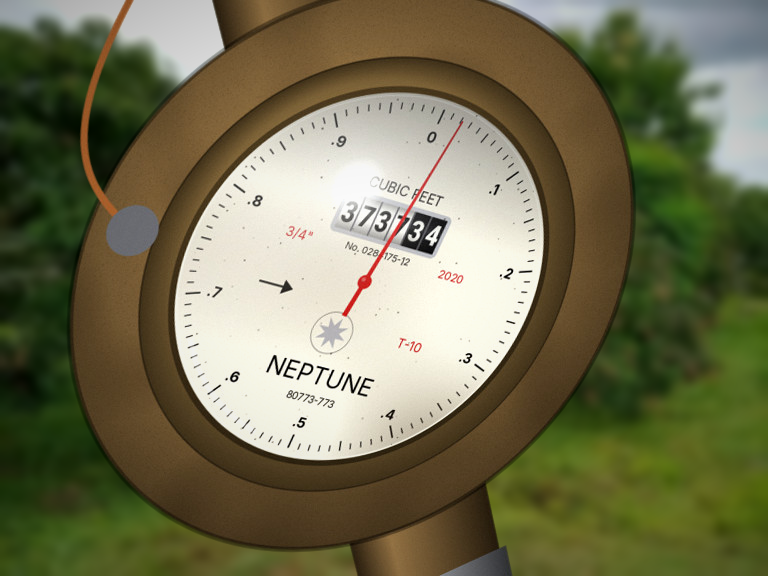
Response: 373734.02ft³
